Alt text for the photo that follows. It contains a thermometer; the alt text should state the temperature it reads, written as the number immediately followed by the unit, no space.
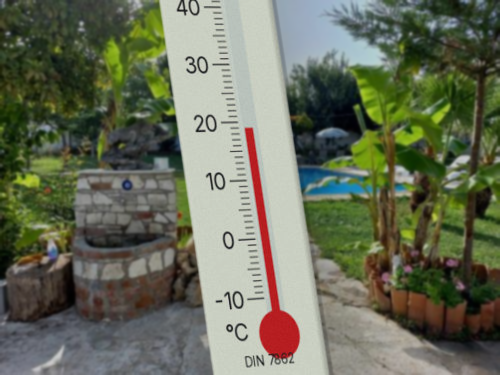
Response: 19°C
